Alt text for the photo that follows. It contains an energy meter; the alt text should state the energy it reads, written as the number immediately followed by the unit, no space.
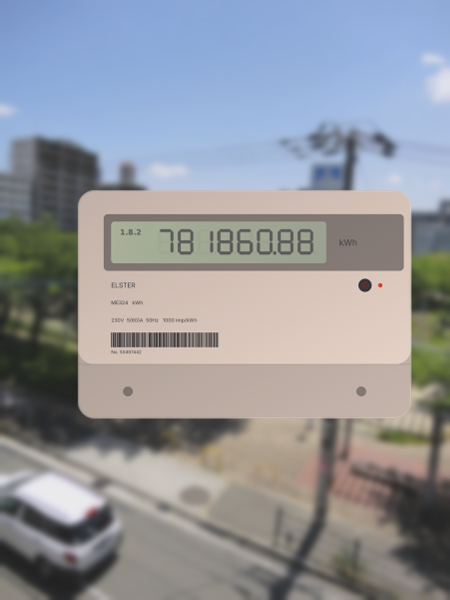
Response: 781860.88kWh
